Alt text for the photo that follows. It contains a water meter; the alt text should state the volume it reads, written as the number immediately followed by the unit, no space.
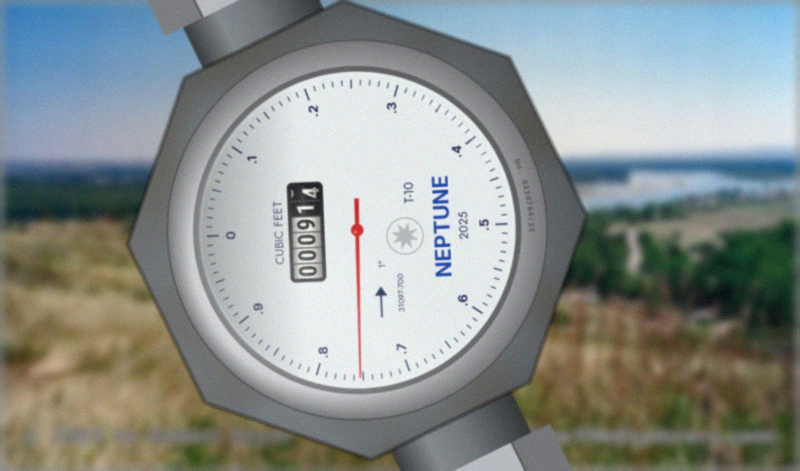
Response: 913.75ft³
